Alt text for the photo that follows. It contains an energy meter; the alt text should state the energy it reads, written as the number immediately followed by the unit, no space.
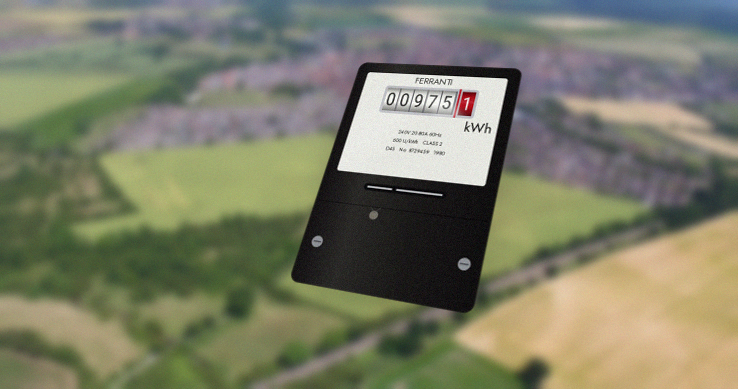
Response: 975.1kWh
